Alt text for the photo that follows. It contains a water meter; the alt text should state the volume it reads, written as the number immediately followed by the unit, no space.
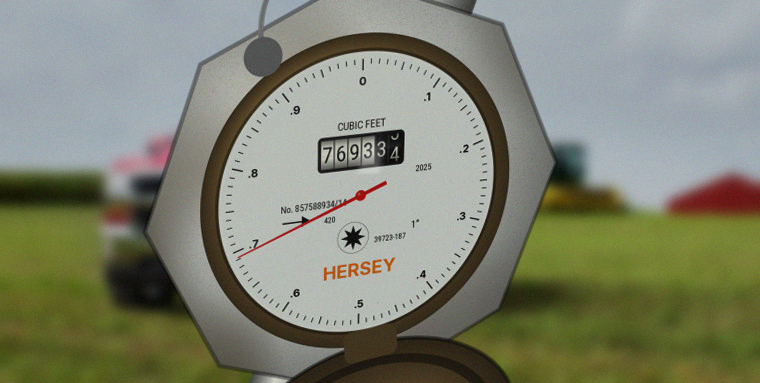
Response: 769333.69ft³
